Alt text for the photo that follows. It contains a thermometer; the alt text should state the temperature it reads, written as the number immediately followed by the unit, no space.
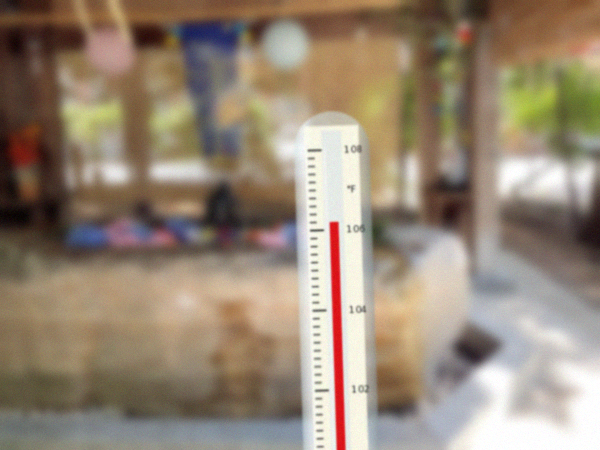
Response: 106.2°F
